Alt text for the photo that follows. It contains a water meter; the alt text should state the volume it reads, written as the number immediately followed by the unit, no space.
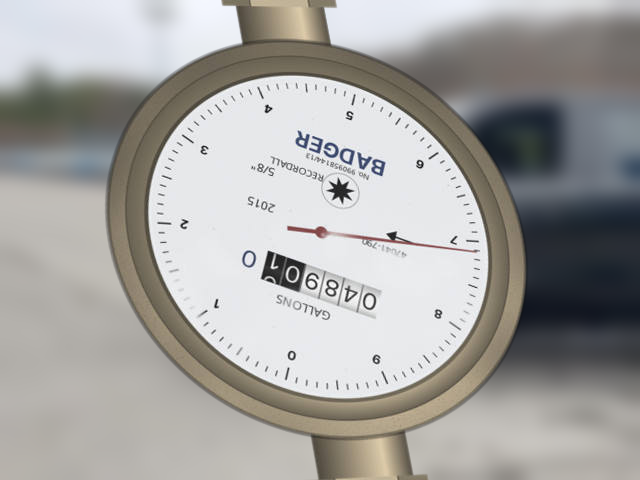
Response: 489007.1gal
